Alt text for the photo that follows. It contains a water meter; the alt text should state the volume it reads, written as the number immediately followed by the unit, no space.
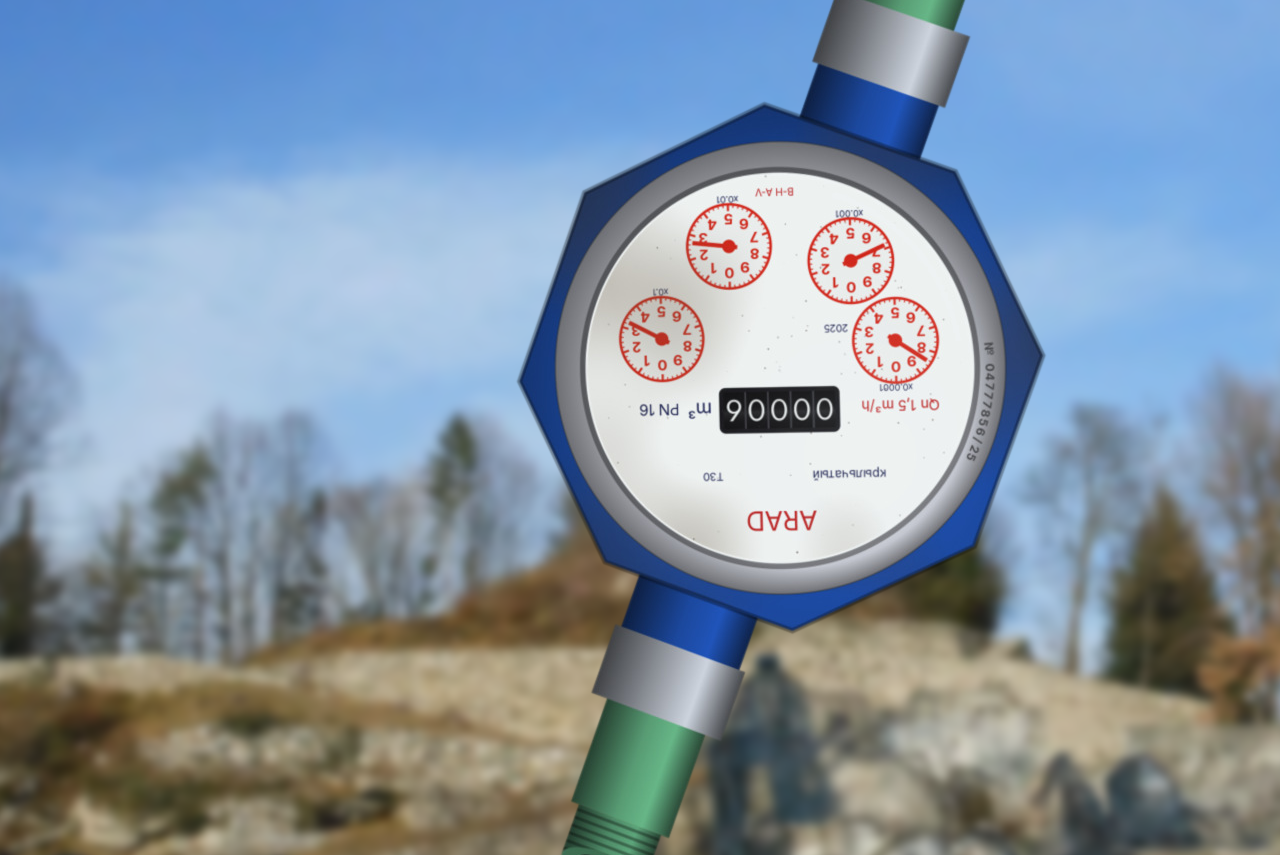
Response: 6.3268m³
